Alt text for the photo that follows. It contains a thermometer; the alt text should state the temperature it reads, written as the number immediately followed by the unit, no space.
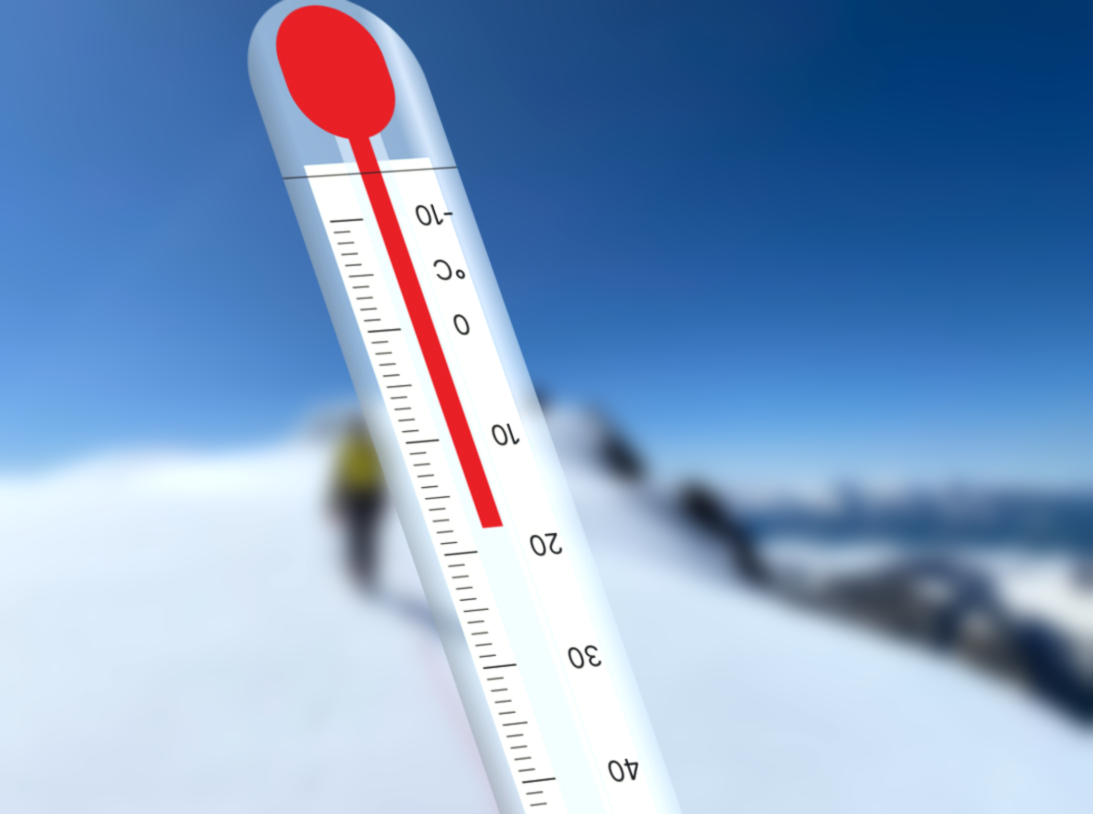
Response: 18°C
